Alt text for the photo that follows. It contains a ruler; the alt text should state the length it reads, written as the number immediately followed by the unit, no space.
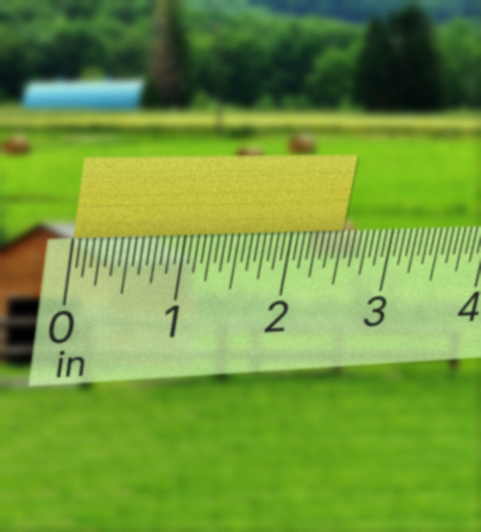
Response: 2.5in
